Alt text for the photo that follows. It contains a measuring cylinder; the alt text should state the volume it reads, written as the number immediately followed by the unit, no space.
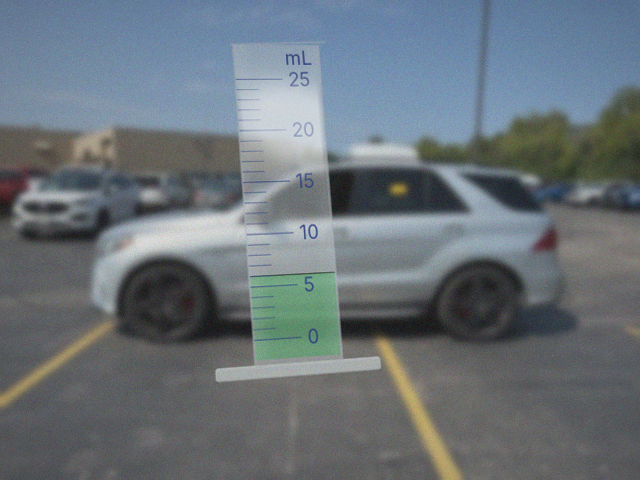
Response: 6mL
